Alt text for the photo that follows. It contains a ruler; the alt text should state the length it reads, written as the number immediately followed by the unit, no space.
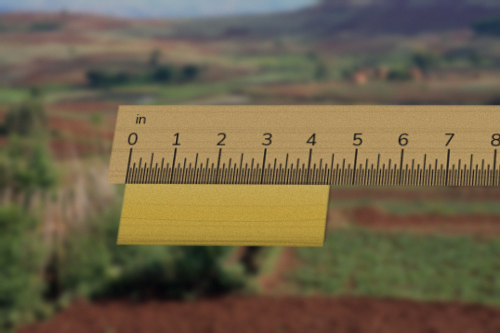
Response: 4.5in
